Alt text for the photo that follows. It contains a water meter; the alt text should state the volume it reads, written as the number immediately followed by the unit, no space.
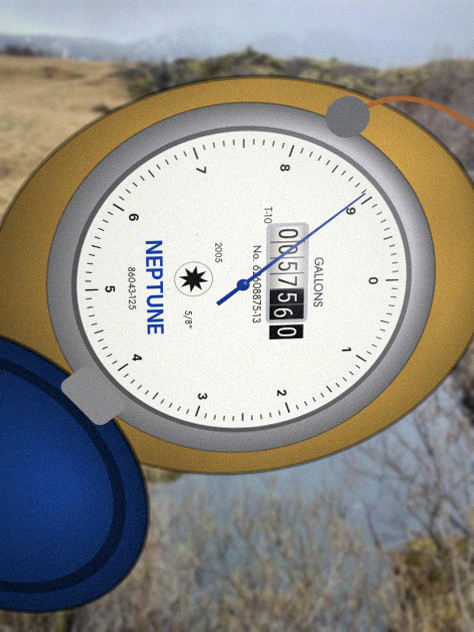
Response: 57558.9gal
